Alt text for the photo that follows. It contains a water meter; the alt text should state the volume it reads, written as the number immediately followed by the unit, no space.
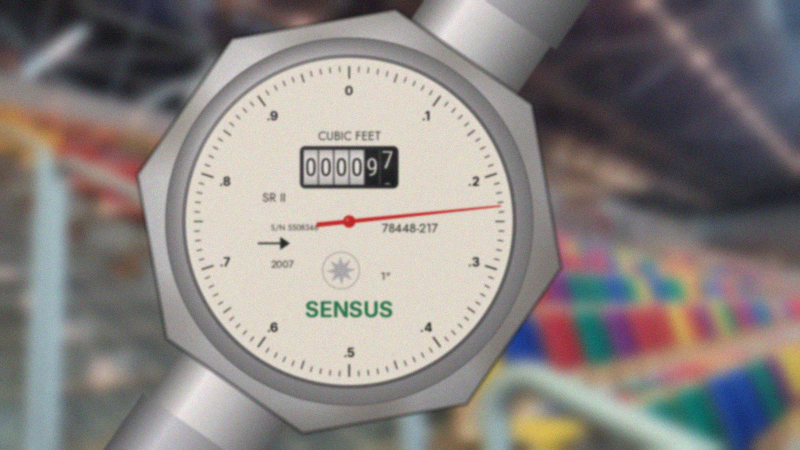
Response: 97.23ft³
